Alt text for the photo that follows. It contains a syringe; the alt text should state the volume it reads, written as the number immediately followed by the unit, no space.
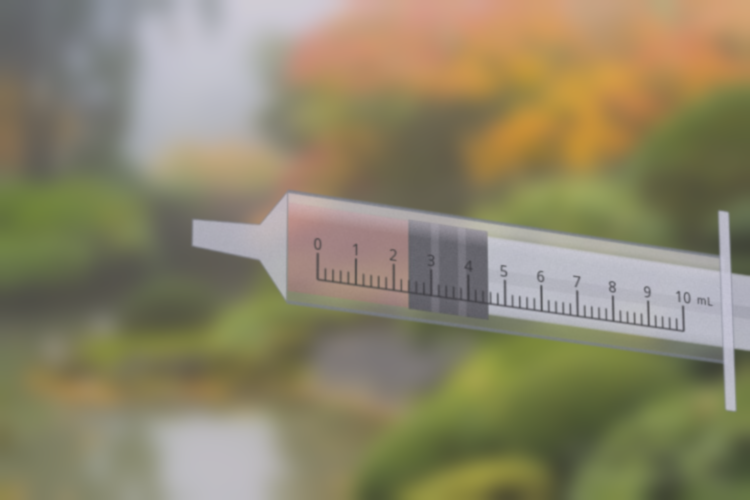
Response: 2.4mL
